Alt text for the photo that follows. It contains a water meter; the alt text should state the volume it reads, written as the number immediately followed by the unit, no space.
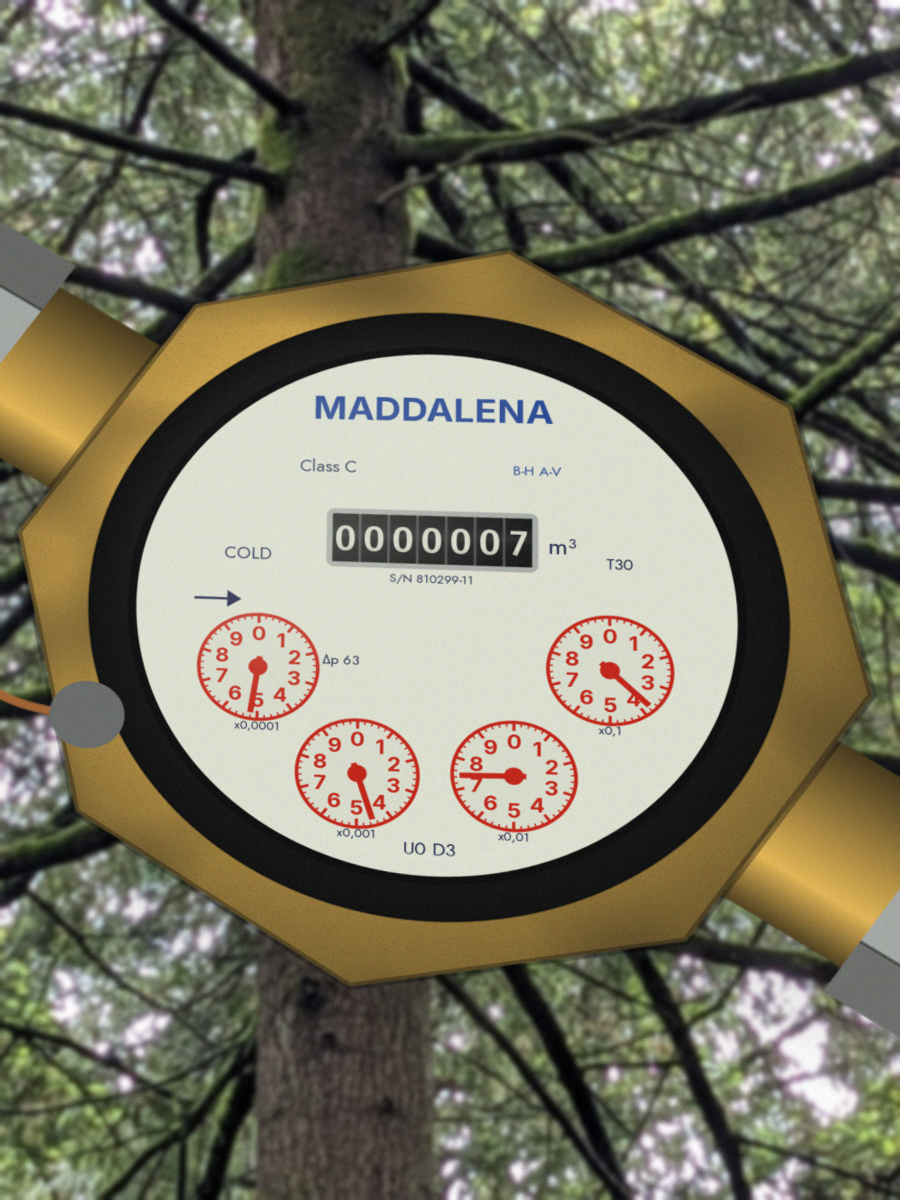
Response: 7.3745m³
